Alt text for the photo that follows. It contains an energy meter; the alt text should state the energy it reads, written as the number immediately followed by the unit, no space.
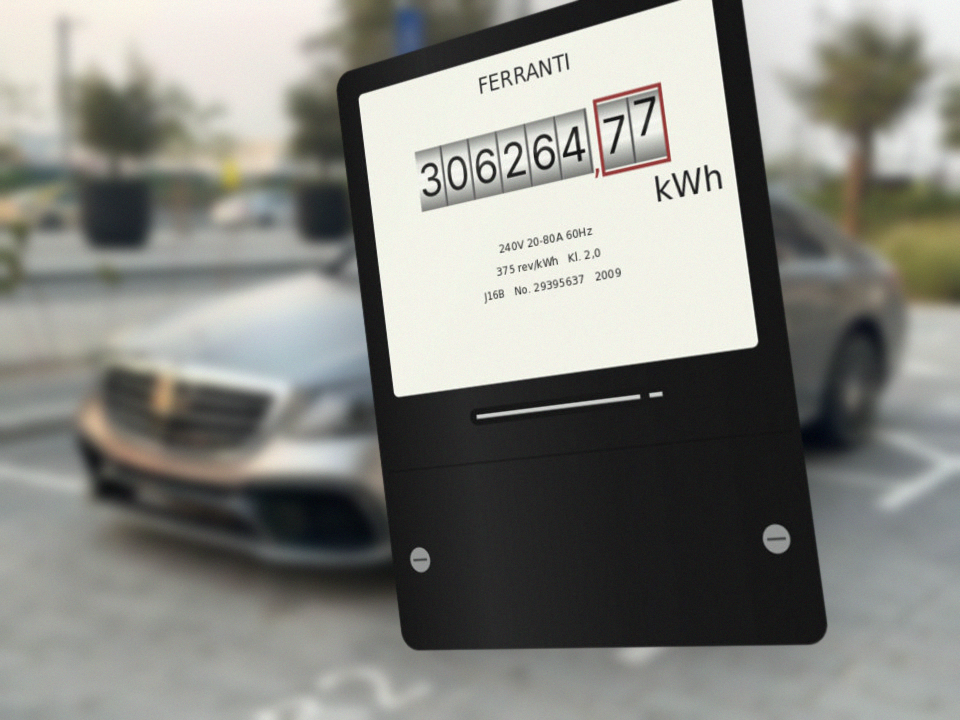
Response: 306264.77kWh
